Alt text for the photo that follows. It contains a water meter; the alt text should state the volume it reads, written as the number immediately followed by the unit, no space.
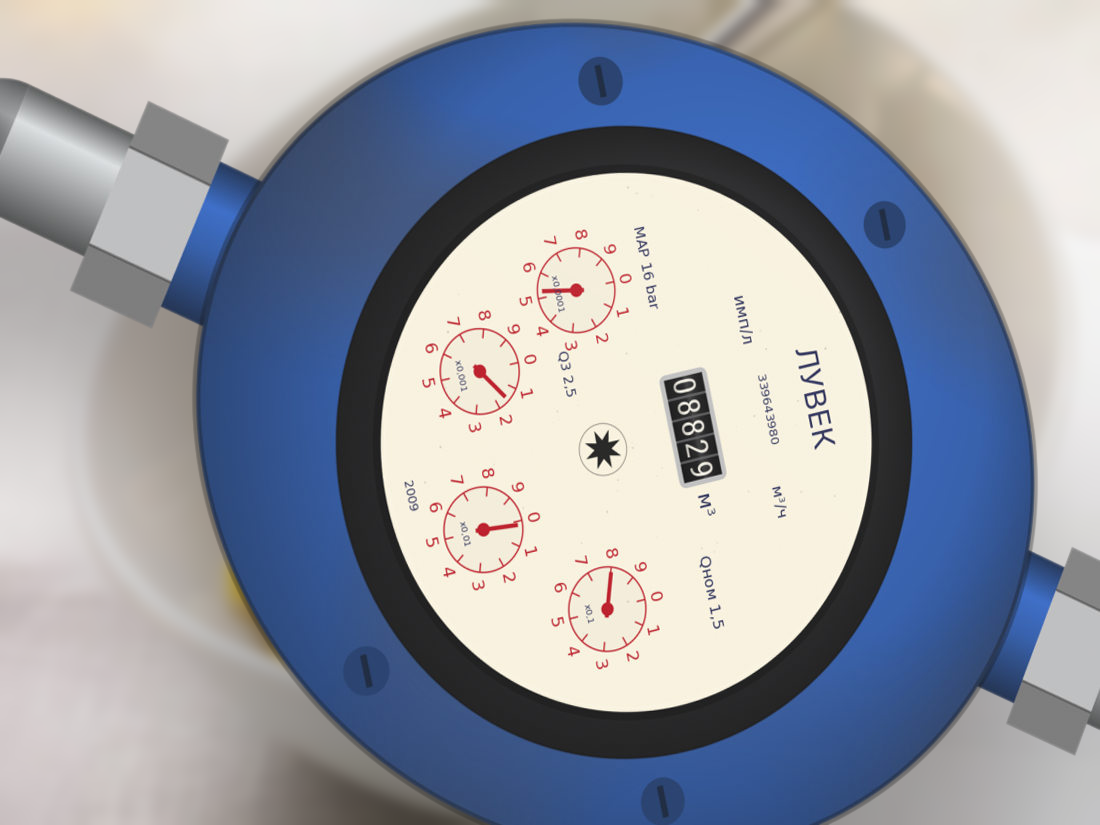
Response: 8829.8015m³
